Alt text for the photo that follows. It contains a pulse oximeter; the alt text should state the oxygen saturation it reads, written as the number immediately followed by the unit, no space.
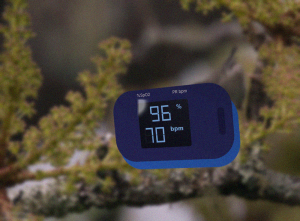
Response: 96%
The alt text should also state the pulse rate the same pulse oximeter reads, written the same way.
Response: 70bpm
